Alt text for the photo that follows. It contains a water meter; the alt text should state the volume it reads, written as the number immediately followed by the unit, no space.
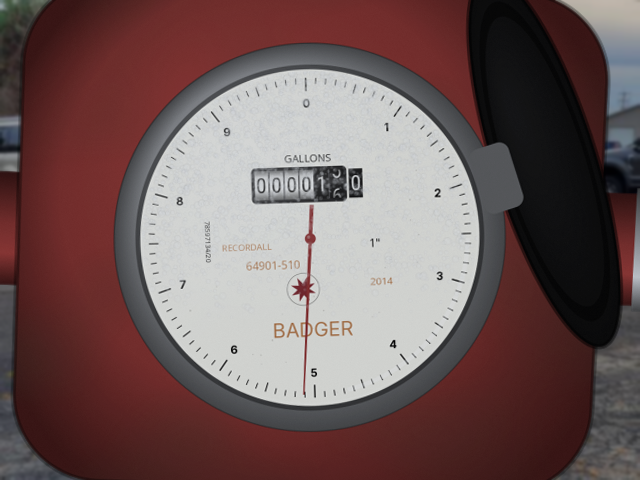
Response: 155.1gal
